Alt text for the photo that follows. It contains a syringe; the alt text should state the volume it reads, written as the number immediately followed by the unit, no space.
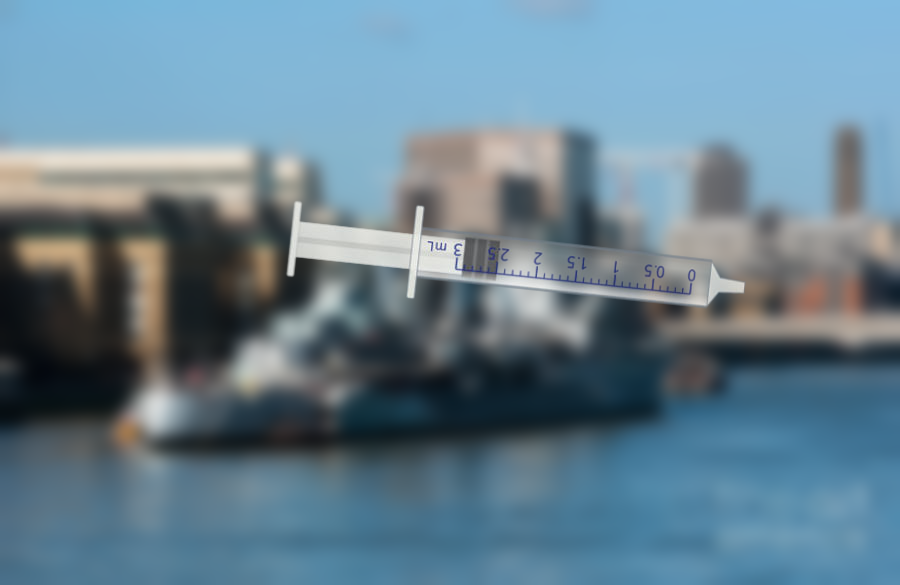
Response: 2.5mL
